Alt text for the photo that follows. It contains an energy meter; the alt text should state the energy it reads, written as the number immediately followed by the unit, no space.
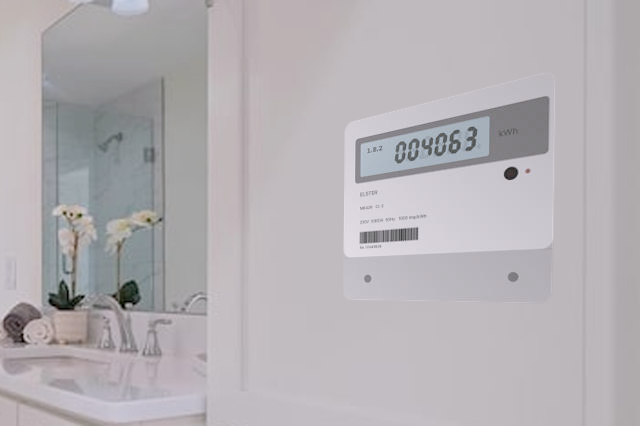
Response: 4063kWh
